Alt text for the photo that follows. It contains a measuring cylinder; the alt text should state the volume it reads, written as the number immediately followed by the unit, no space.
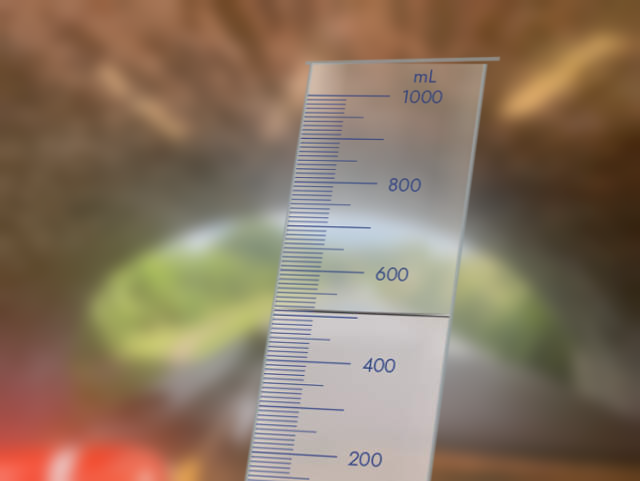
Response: 510mL
